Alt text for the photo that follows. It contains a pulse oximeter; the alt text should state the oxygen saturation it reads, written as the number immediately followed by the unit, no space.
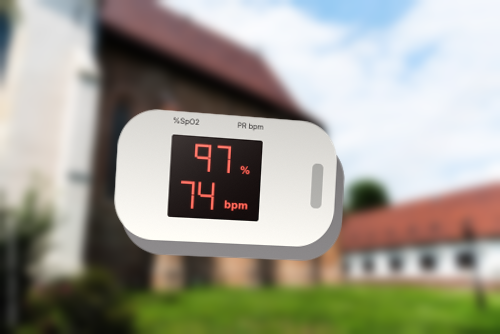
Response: 97%
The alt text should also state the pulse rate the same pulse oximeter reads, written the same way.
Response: 74bpm
